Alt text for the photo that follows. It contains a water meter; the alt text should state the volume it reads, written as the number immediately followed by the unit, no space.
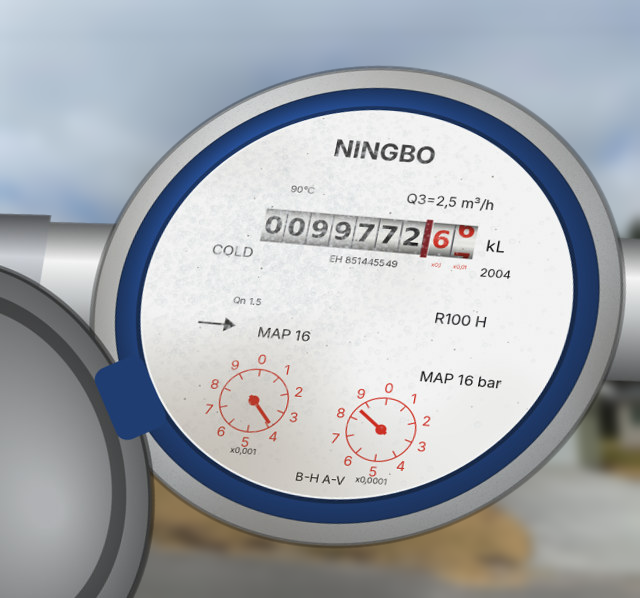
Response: 99772.6638kL
